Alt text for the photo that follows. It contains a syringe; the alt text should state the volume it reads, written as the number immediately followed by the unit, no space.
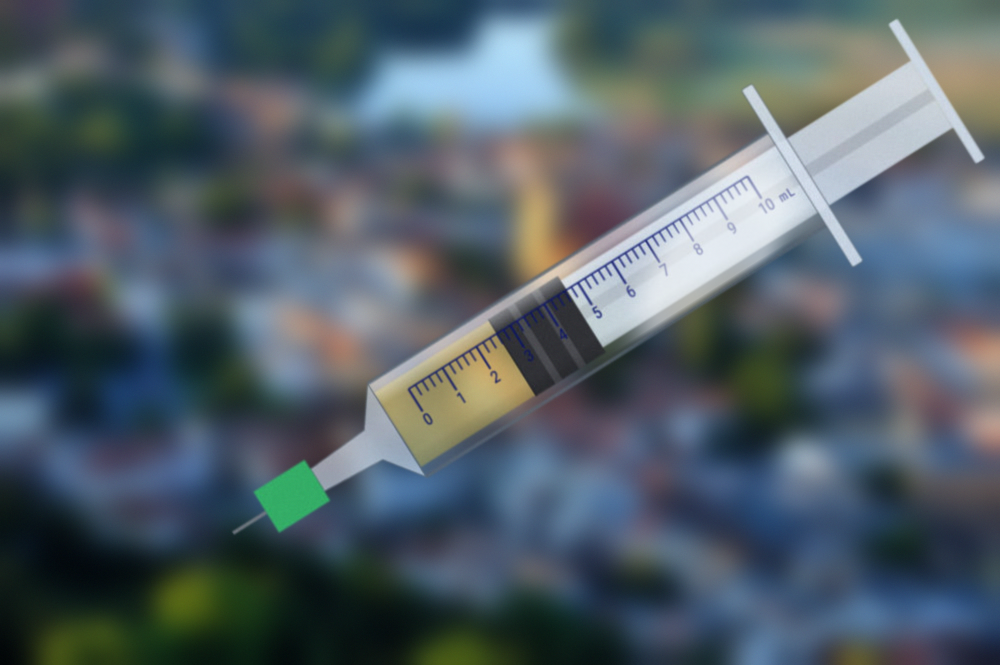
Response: 2.6mL
